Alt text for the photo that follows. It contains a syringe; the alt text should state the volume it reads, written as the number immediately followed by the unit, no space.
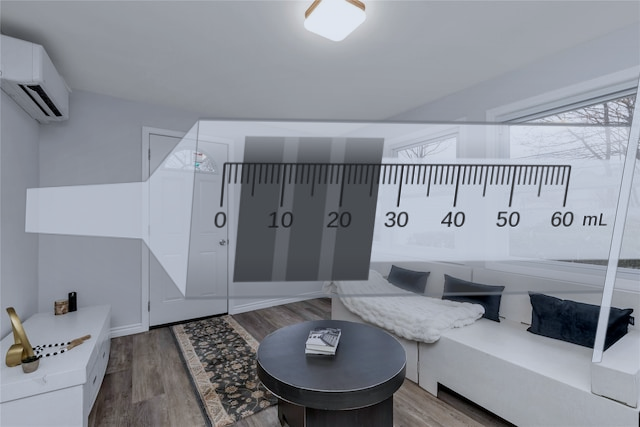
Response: 3mL
